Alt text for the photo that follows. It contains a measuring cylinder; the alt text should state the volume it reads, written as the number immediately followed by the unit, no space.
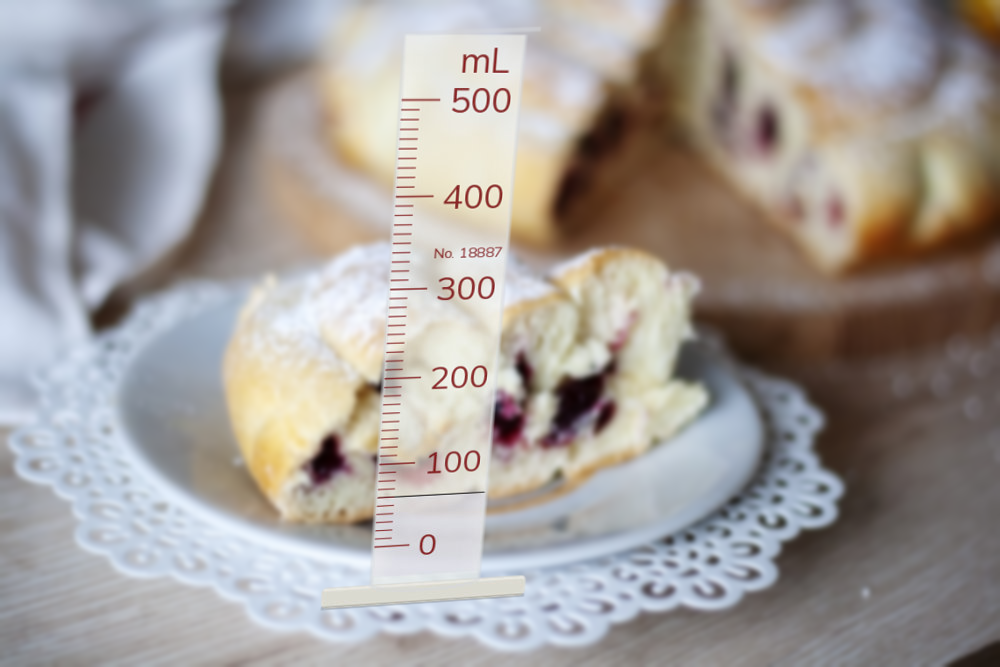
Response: 60mL
